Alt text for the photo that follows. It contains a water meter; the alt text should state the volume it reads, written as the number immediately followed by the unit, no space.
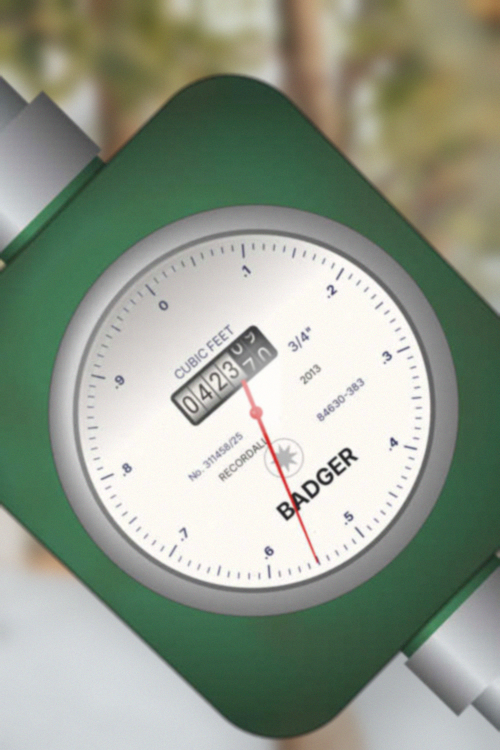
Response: 42369.55ft³
